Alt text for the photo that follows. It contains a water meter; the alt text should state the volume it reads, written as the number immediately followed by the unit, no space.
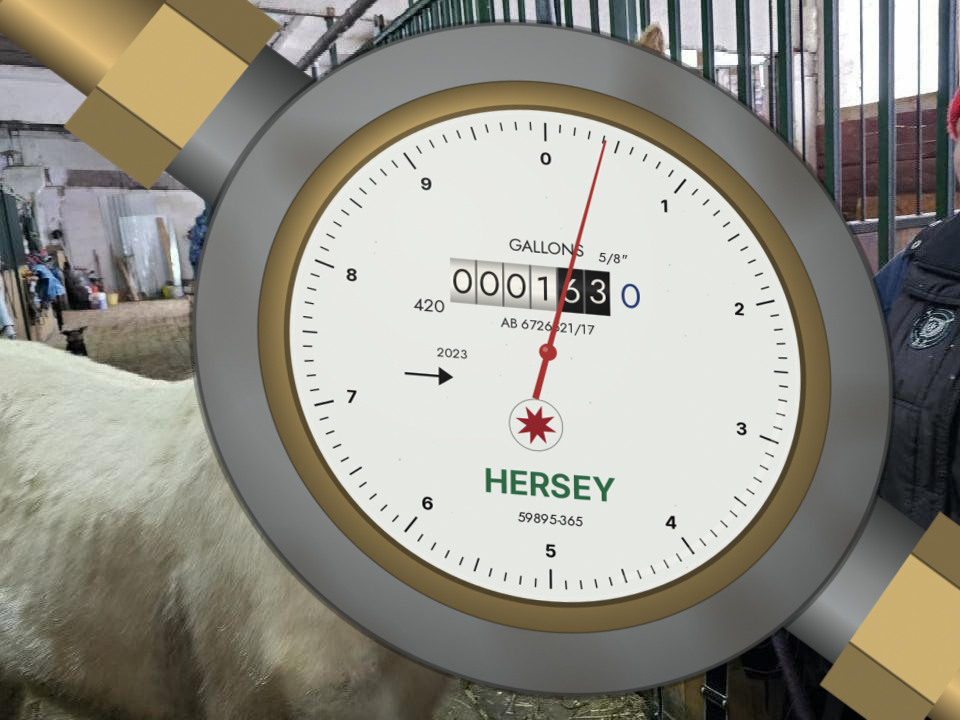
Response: 1630.4gal
